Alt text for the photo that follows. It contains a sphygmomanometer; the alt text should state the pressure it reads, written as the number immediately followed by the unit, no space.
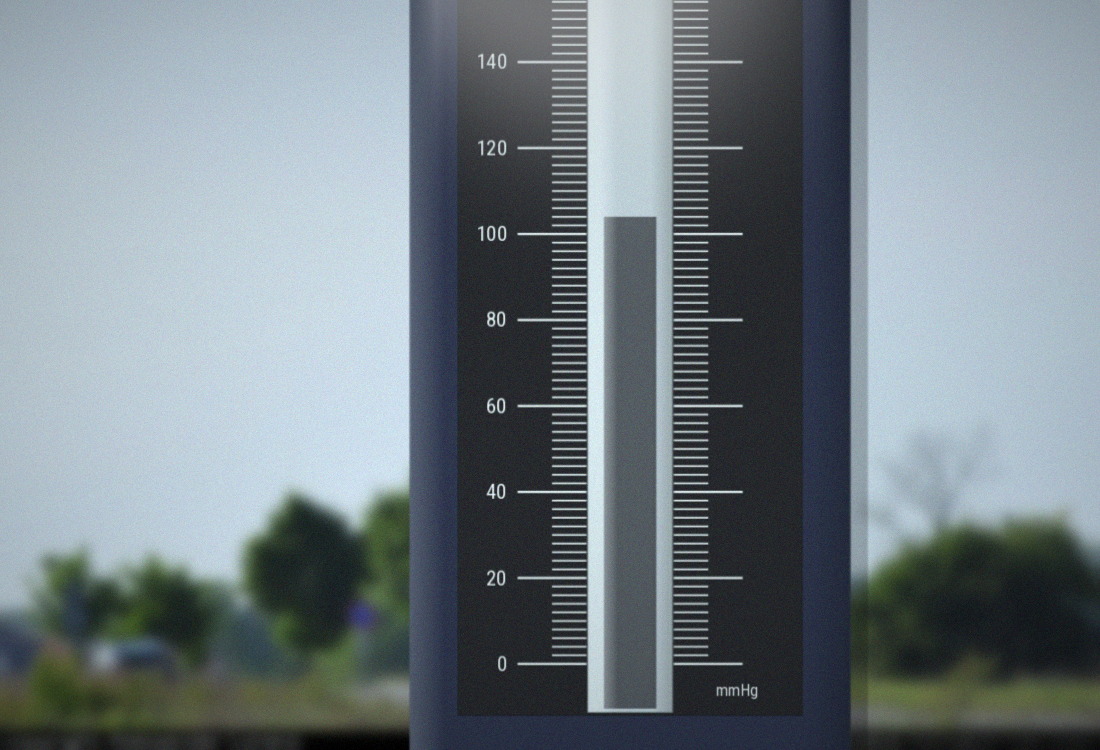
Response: 104mmHg
